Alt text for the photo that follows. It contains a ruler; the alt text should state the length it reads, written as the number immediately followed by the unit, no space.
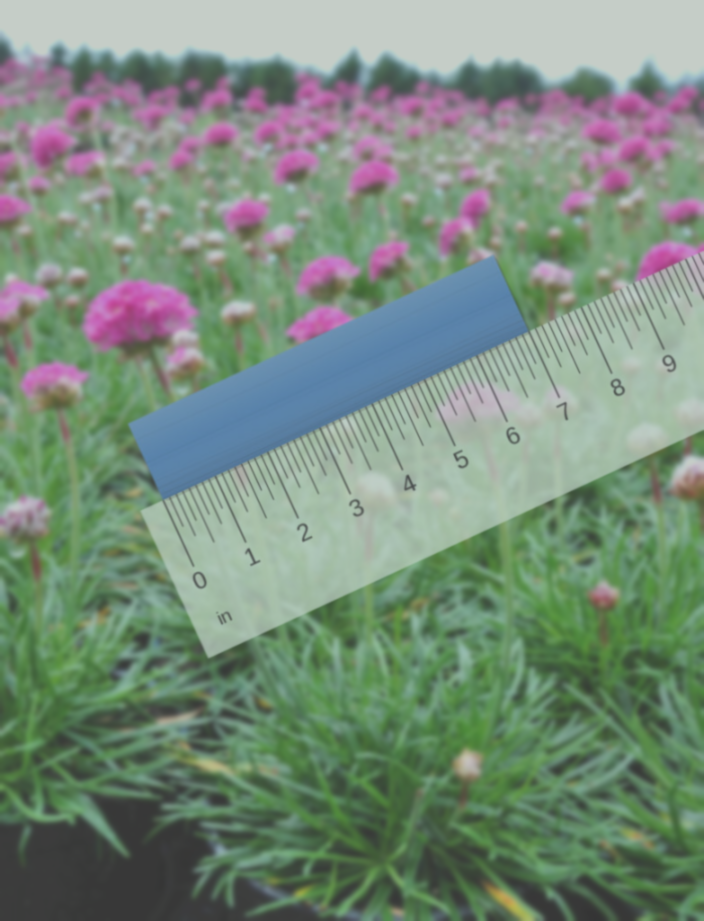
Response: 7in
